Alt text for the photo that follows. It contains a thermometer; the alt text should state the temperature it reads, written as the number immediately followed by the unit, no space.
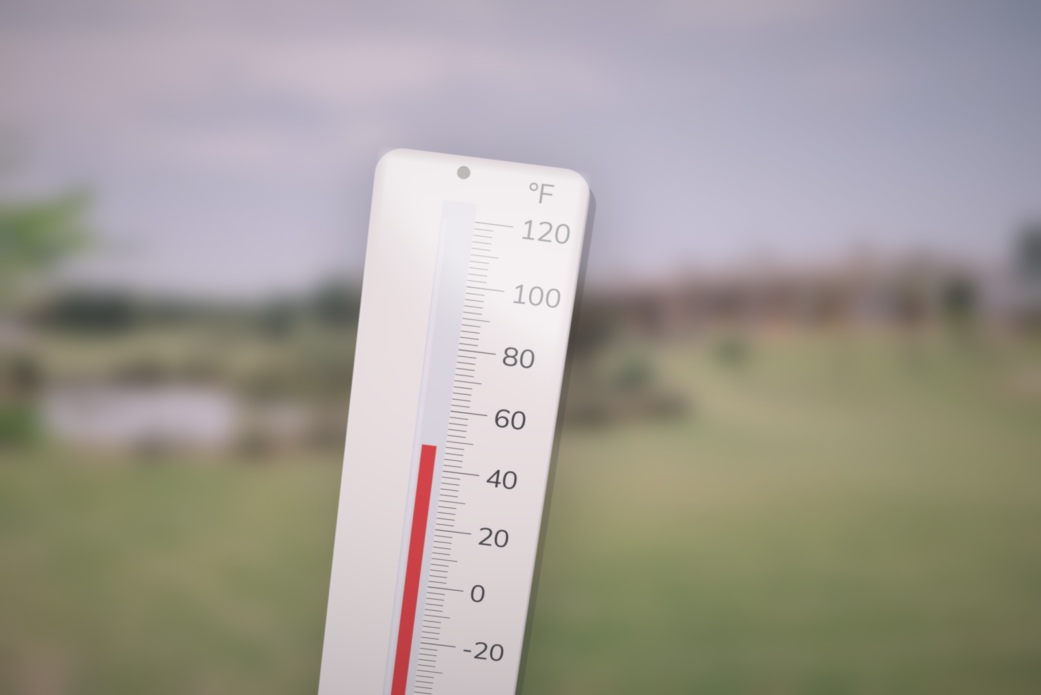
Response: 48°F
